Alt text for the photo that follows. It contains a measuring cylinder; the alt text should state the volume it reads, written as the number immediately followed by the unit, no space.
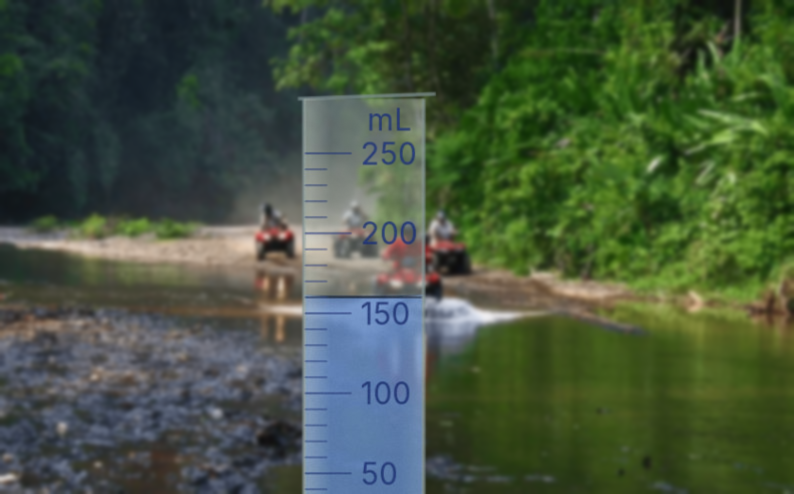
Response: 160mL
